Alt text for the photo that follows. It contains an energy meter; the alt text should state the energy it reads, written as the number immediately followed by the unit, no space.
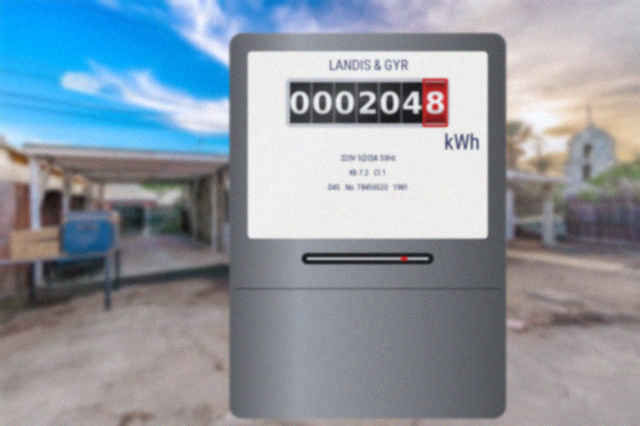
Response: 204.8kWh
